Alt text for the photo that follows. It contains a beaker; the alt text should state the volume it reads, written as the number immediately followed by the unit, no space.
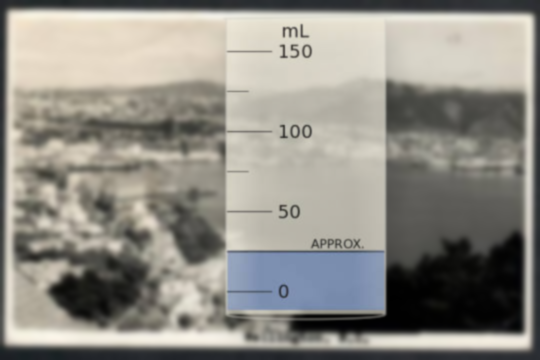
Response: 25mL
